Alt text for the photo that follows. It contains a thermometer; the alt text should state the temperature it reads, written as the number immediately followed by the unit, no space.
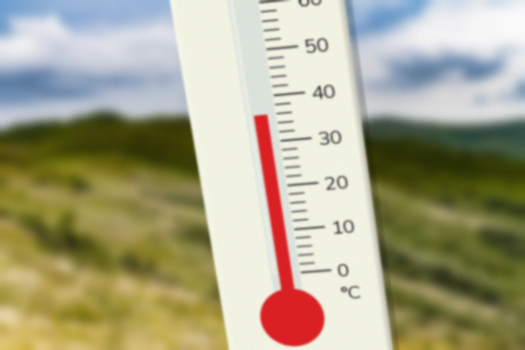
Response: 36°C
